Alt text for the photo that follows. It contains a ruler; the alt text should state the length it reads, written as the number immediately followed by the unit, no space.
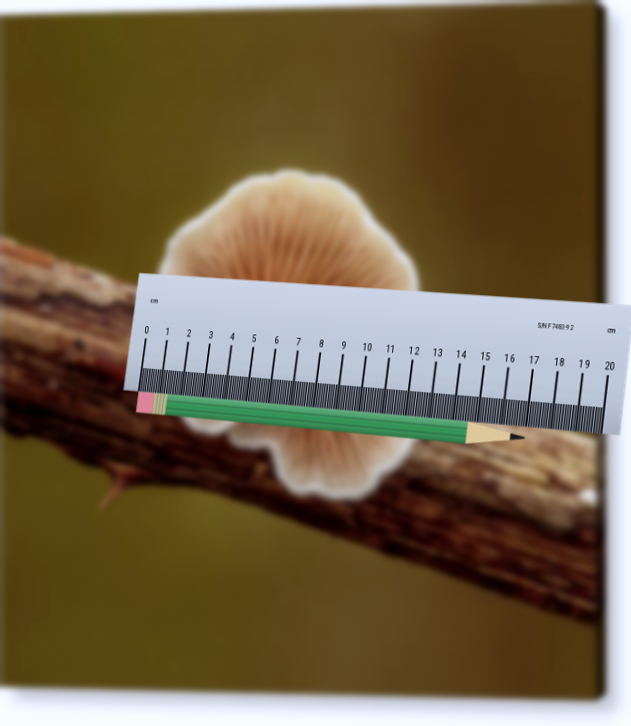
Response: 17cm
